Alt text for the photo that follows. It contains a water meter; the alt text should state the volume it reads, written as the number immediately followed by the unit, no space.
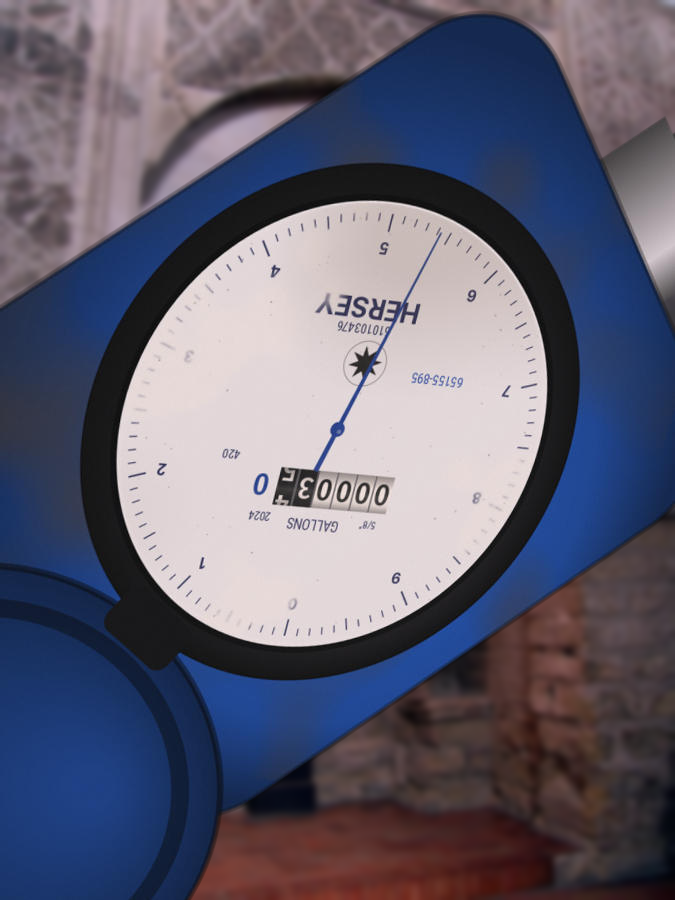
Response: 345.4gal
